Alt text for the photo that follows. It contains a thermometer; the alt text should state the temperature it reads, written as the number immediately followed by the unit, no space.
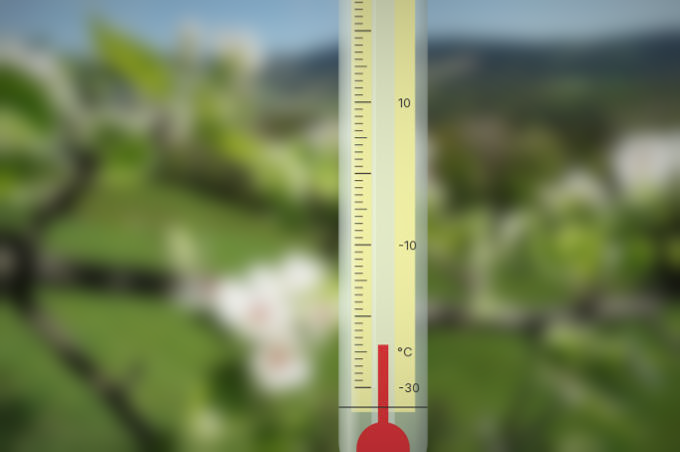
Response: -24°C
